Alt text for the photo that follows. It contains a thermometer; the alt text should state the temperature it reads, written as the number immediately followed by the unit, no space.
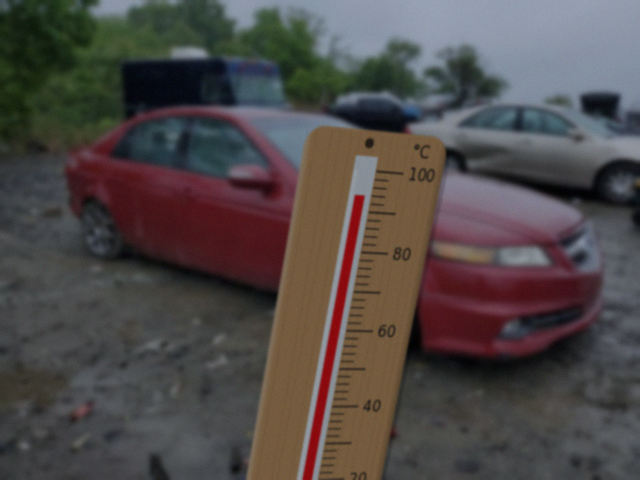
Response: 94°C
